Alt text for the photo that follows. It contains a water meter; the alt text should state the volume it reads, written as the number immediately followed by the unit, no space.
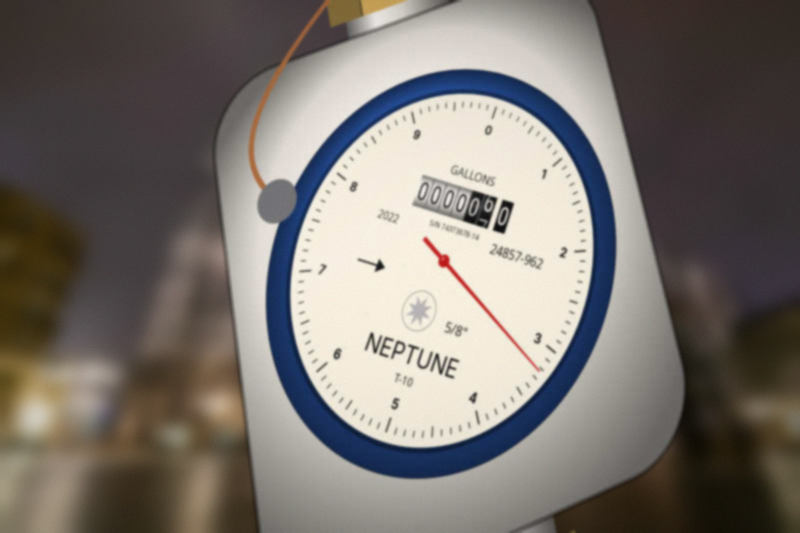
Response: 63.2gal
